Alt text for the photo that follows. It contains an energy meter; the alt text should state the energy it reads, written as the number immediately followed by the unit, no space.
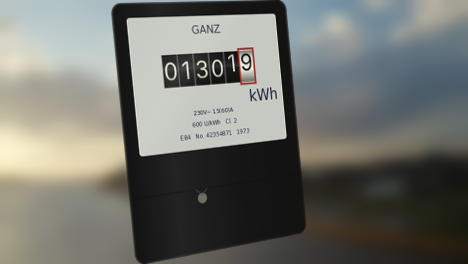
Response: 1301.9kWh
